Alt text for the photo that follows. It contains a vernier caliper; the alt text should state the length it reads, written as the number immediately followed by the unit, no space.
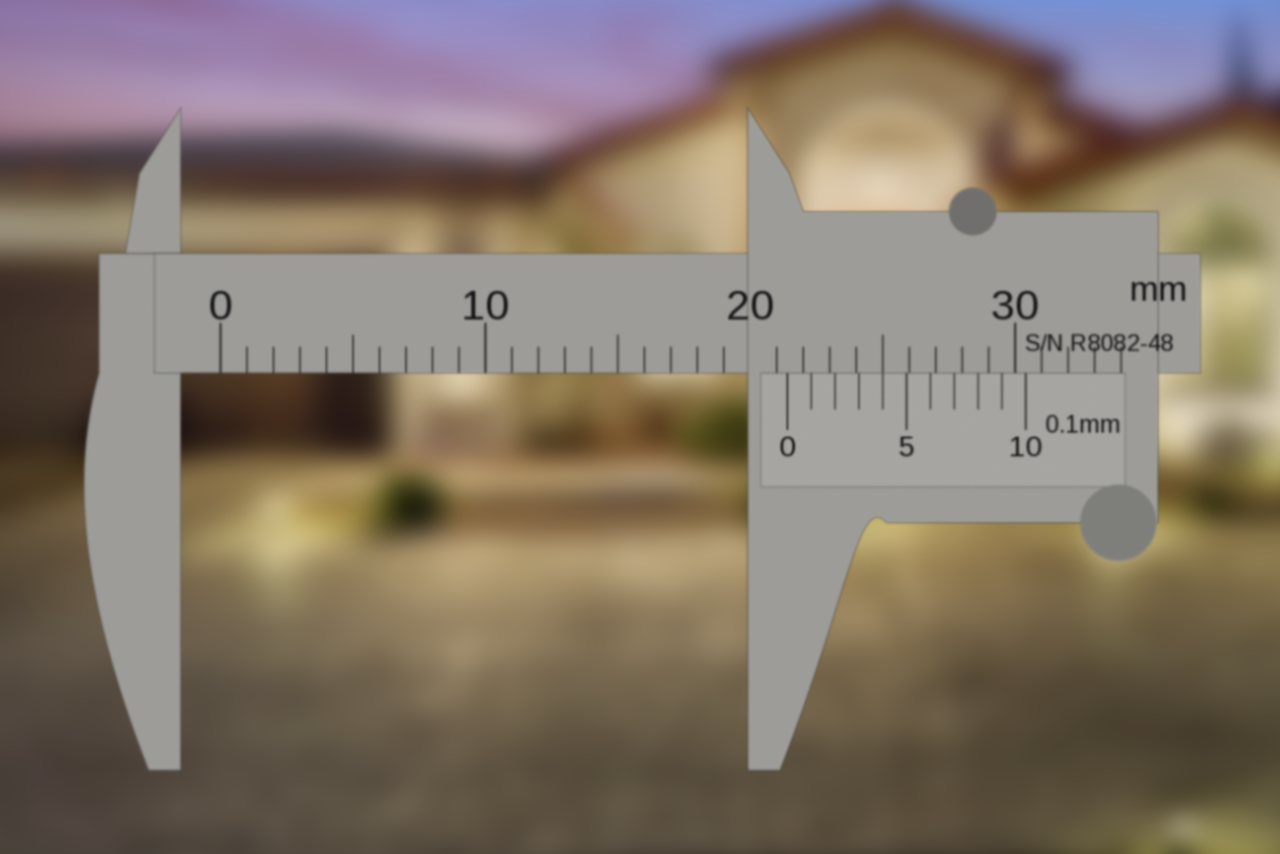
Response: 21.4mm
